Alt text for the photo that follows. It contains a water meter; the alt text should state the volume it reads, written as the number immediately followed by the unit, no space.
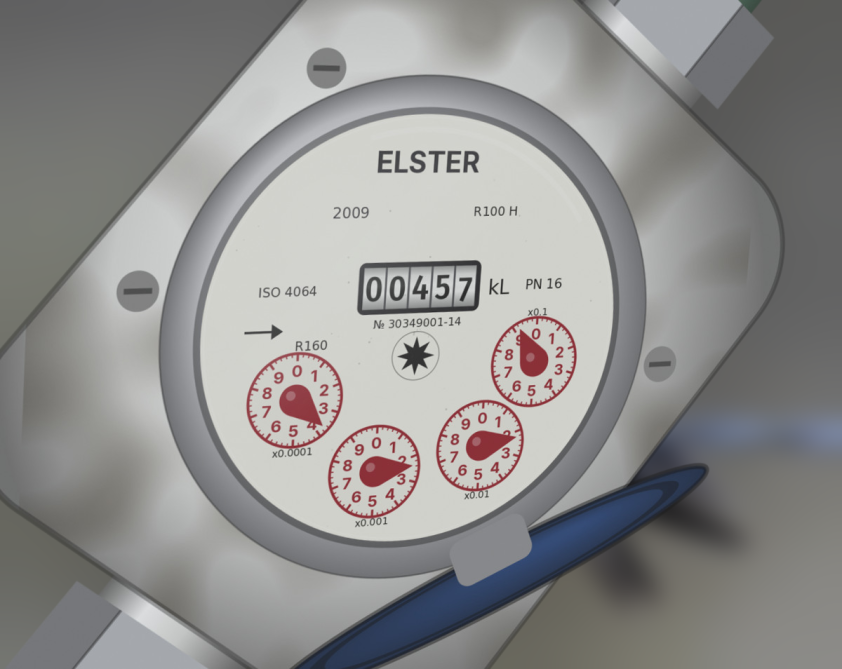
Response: 456.9223kL
